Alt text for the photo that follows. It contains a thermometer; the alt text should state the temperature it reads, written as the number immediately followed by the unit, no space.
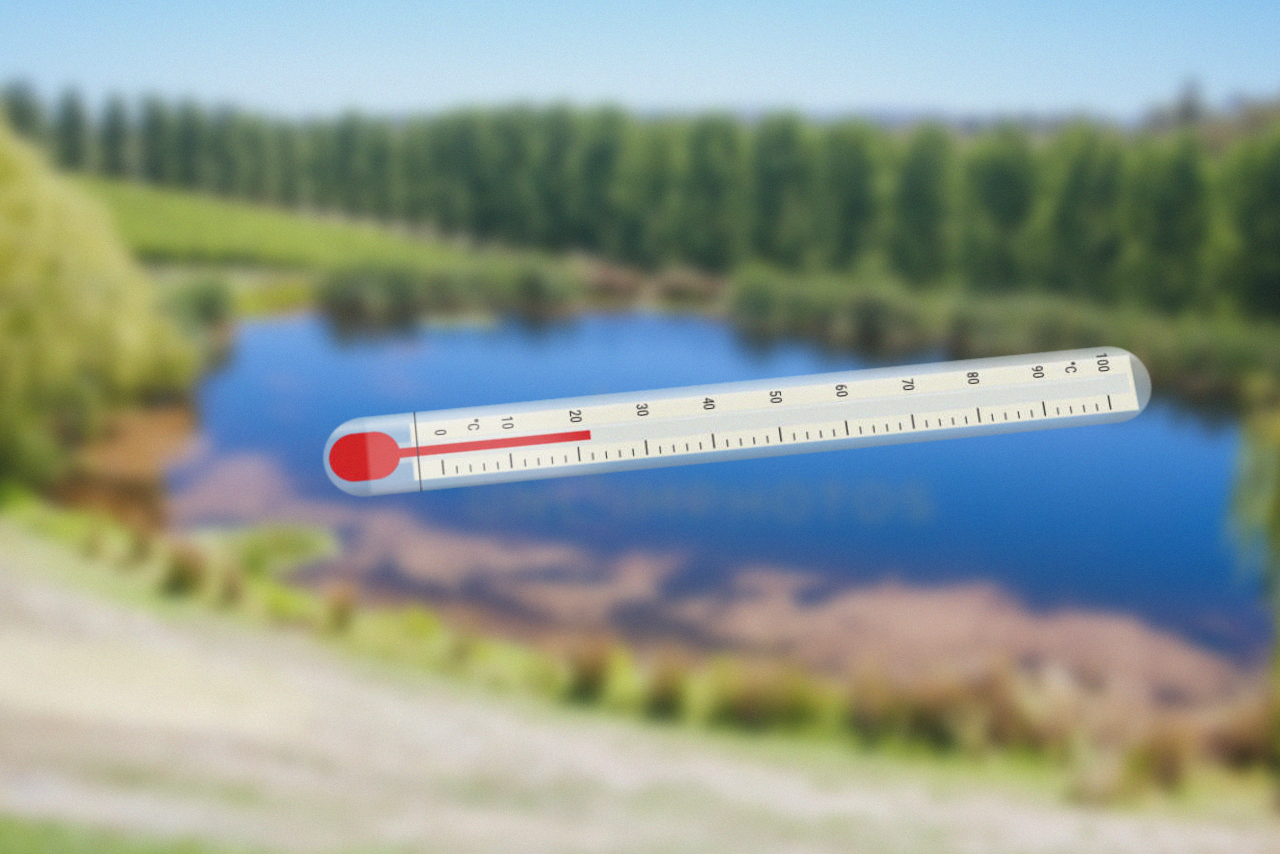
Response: 22°C
